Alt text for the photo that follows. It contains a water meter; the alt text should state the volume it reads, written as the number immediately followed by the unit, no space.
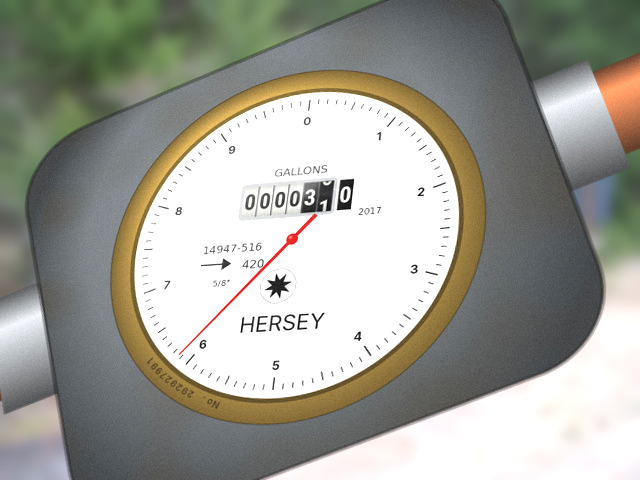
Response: 306.1gal
